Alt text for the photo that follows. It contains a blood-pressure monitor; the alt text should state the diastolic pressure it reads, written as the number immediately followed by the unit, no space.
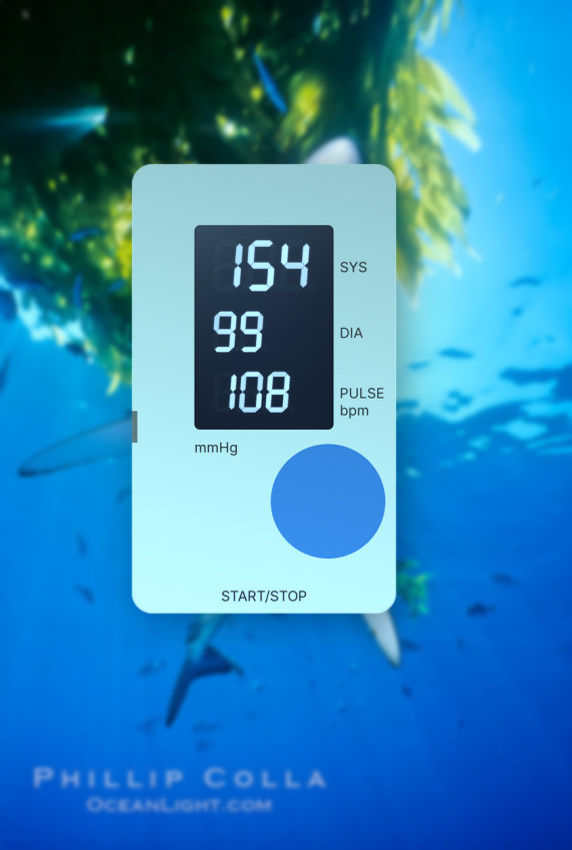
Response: 99mmHg
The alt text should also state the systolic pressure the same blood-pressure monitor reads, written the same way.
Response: 154mmHg
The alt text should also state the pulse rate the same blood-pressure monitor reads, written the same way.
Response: 108bpm
